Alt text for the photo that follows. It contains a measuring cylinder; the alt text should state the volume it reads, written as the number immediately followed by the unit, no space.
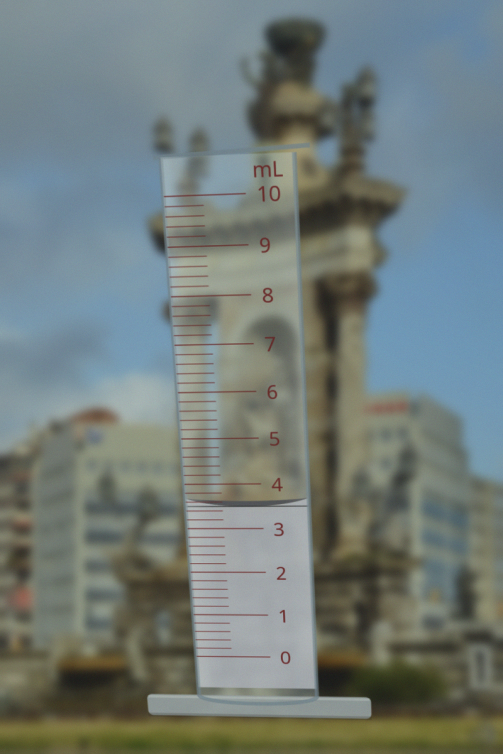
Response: 3.5mL
